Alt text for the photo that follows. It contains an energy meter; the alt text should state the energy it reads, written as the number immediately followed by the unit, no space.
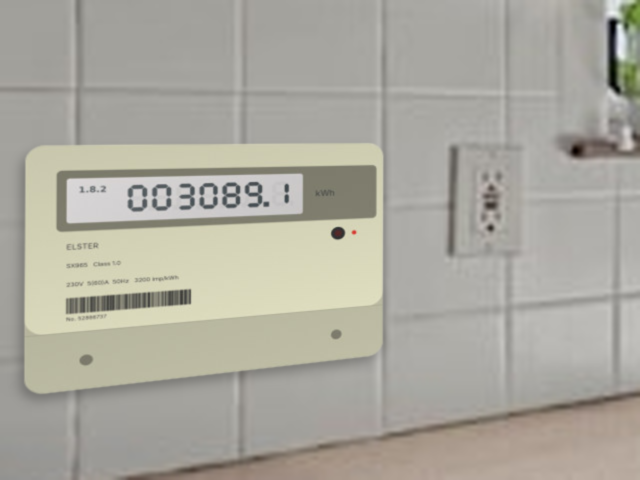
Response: 3089.1kWh
